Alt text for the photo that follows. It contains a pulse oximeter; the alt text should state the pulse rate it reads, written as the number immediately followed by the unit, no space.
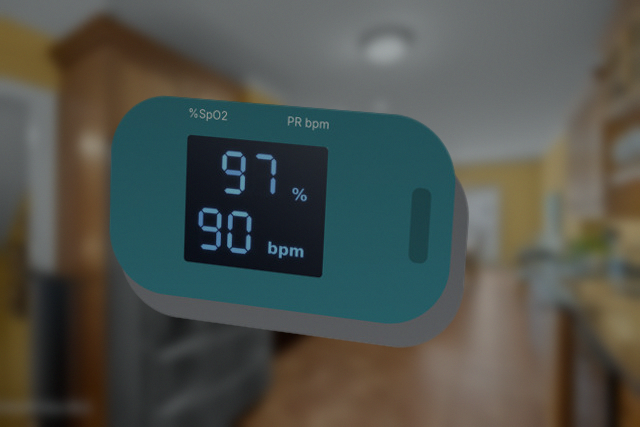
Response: 90bpm
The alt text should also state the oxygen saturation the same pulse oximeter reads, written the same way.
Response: 97%
